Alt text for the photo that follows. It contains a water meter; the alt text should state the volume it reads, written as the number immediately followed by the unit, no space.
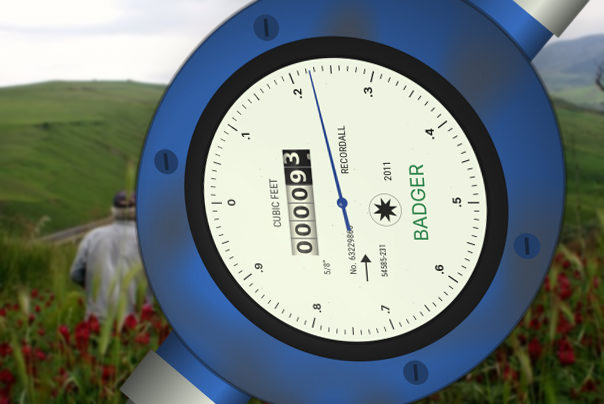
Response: 93.22ft³
